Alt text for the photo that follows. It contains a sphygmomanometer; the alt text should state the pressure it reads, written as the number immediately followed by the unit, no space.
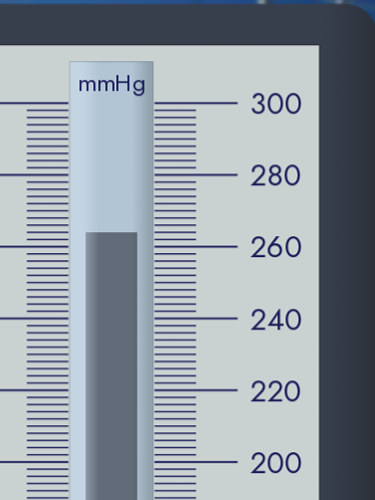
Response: 264mmHg
